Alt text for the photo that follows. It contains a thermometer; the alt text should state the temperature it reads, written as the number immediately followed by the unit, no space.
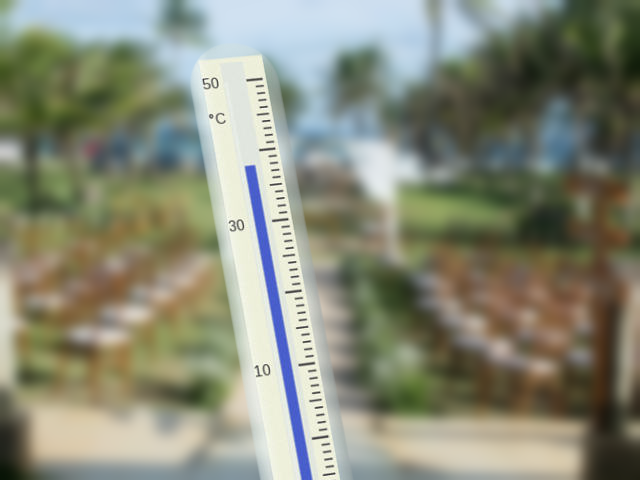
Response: 38°C
